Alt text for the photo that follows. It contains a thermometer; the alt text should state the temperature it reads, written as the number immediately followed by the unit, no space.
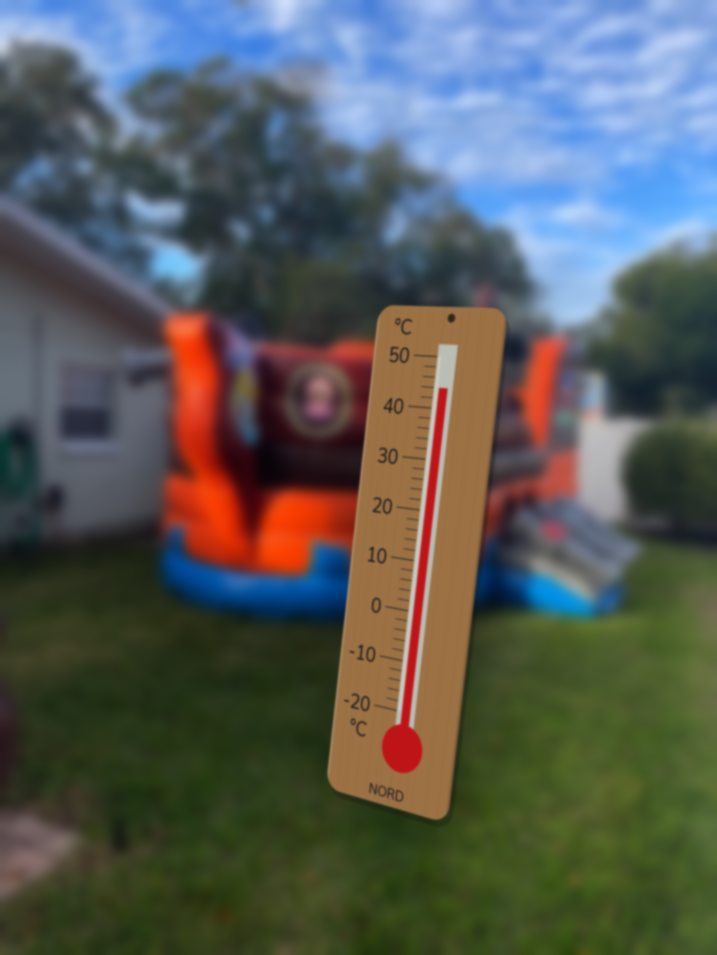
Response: 44°C
